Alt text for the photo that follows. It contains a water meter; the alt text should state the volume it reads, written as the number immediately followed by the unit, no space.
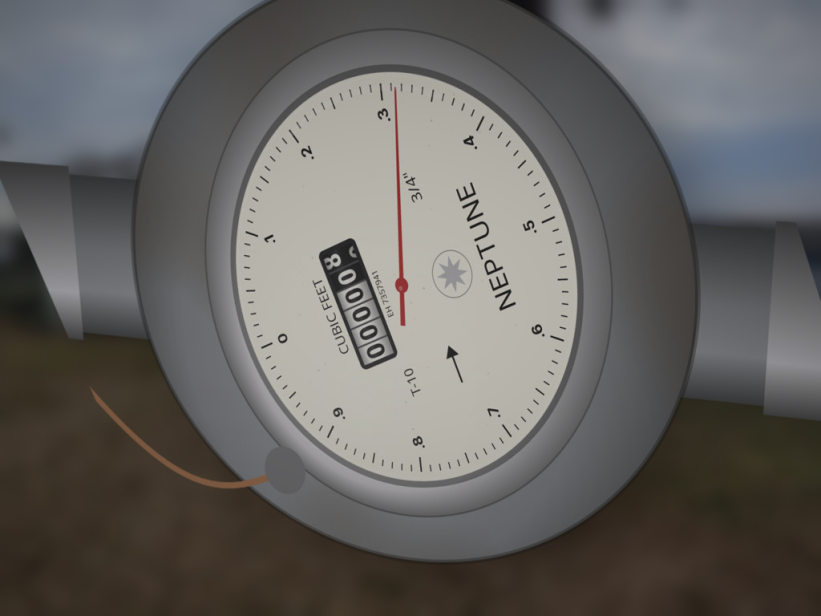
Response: 8.31ft³
